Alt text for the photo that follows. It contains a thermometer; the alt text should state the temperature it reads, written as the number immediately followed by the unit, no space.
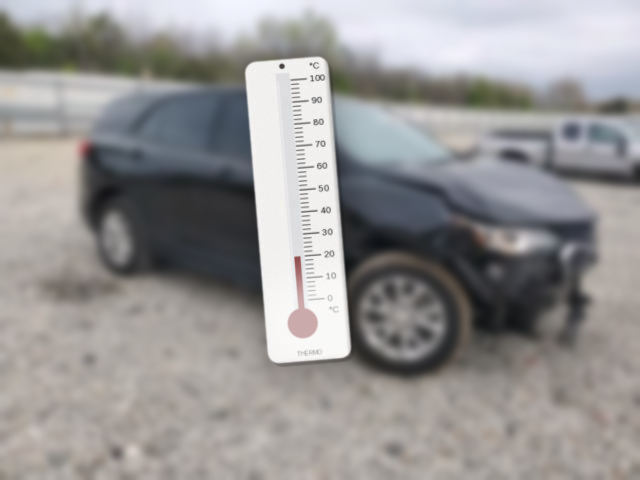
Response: 20°C
